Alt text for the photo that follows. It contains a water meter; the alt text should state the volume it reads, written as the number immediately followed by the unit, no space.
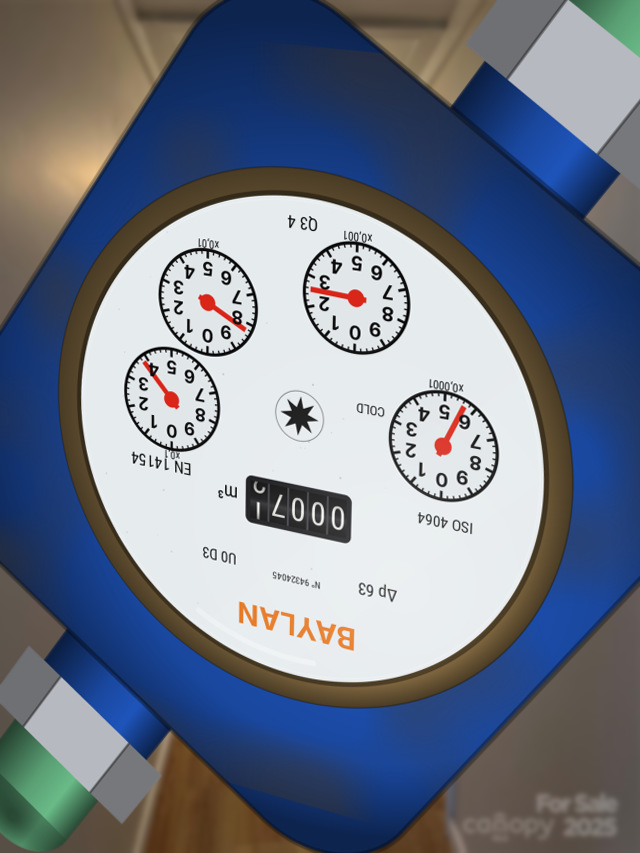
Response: 71.3825m³
